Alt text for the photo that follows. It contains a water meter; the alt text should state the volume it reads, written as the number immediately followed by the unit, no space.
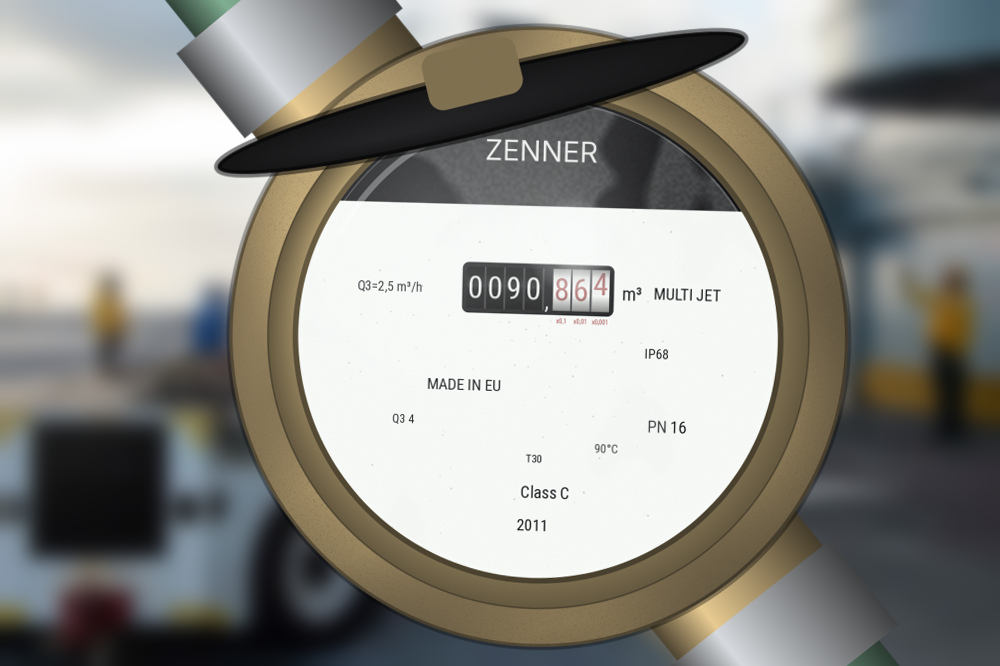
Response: 90.864m³
